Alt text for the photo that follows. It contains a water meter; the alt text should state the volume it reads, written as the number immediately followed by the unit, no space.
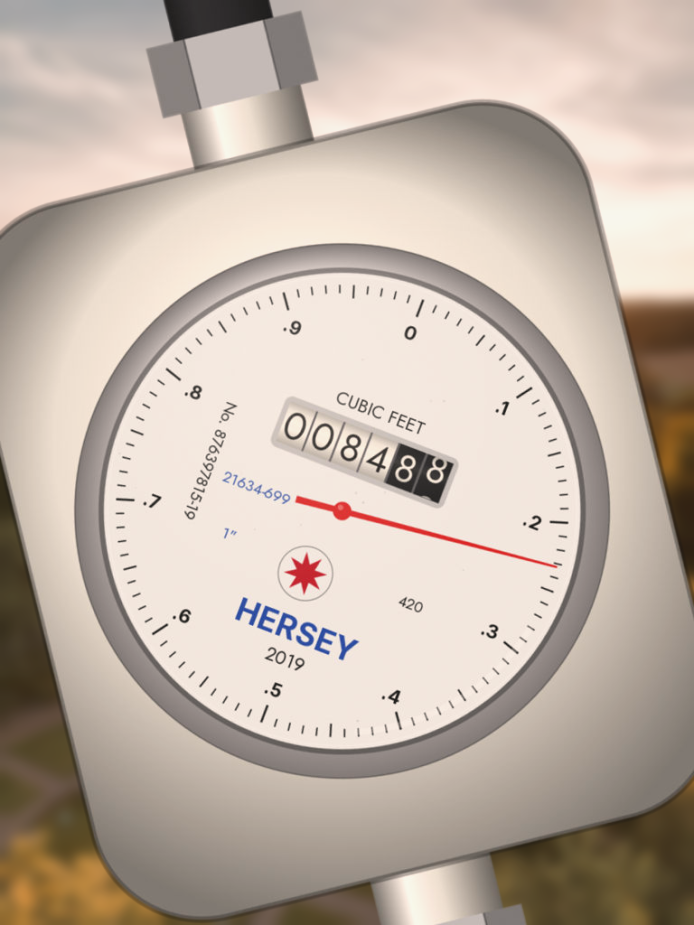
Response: 8488.23ft³
